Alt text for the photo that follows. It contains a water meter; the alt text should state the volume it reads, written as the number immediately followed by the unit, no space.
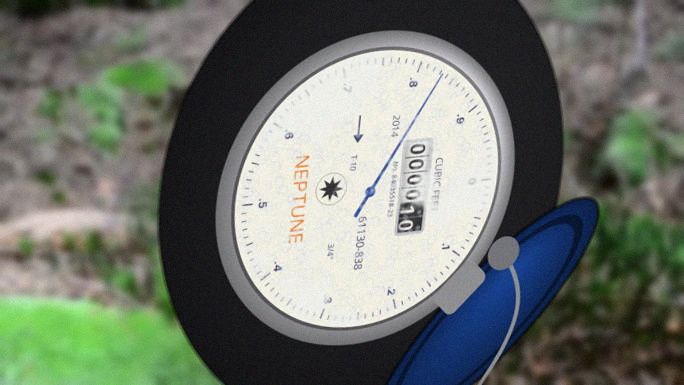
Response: 9.83ft³
